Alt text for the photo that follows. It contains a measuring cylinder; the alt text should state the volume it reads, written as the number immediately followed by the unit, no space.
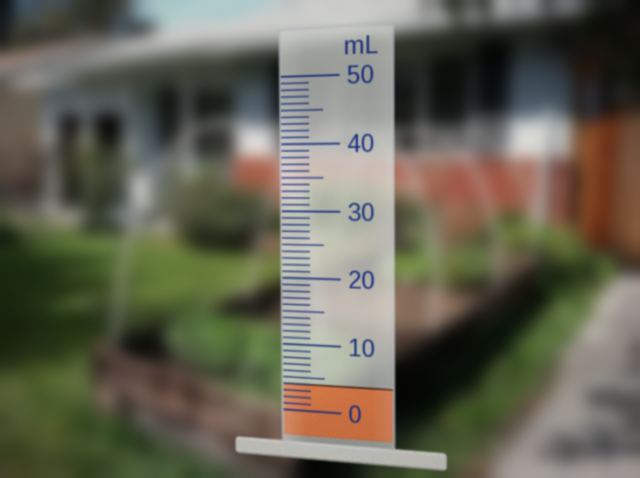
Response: 4mL
